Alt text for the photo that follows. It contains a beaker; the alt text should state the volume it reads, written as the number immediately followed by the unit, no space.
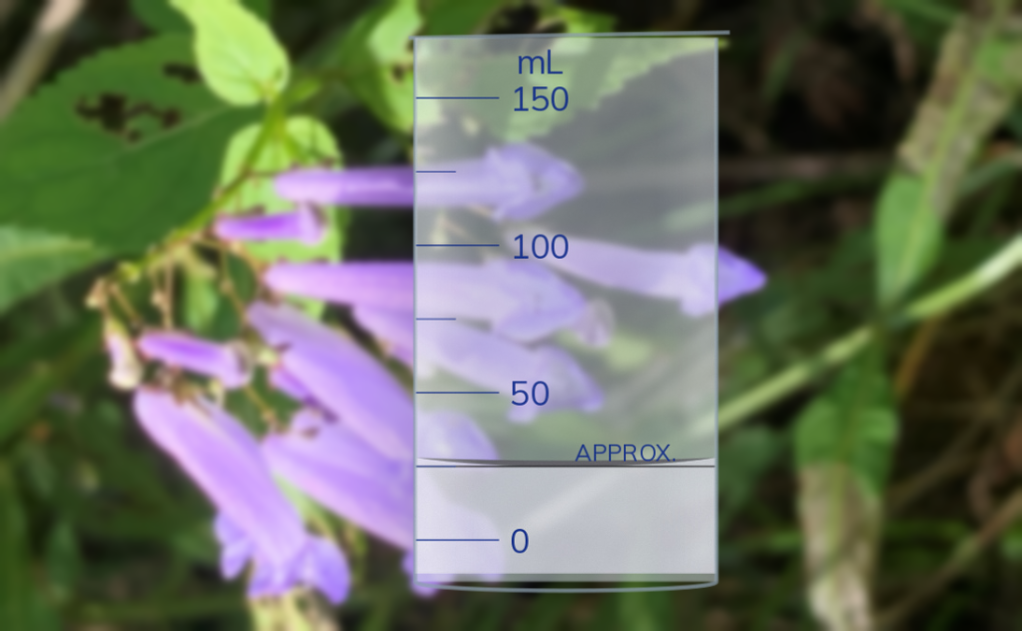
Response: 25mL
